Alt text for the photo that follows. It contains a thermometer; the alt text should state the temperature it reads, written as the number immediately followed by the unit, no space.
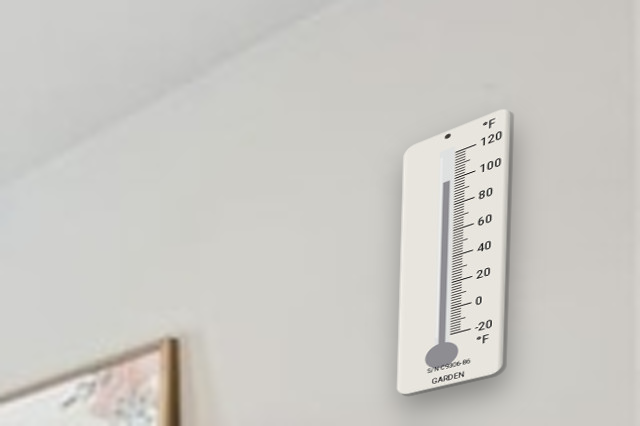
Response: 100°F
